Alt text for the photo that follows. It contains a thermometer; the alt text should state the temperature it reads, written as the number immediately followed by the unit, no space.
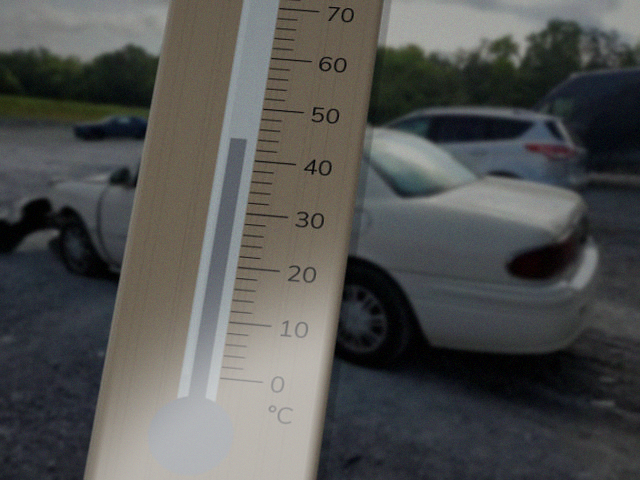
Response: 44°C
